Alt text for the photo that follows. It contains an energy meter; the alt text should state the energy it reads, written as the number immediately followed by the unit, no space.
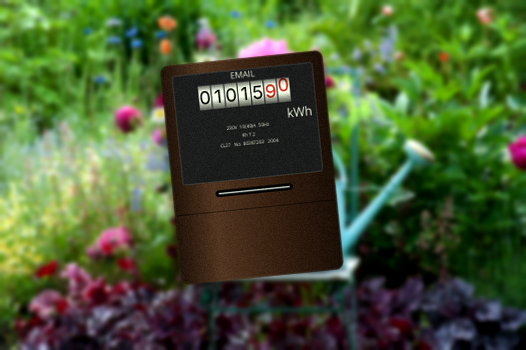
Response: 1015.90kWh
